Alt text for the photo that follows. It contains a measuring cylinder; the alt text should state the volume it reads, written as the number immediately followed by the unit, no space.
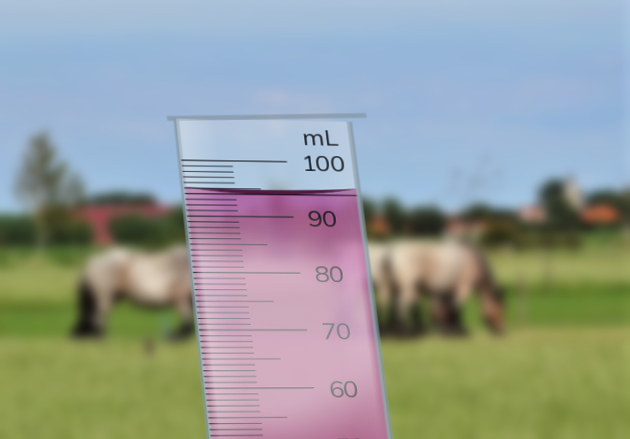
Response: 94mL
